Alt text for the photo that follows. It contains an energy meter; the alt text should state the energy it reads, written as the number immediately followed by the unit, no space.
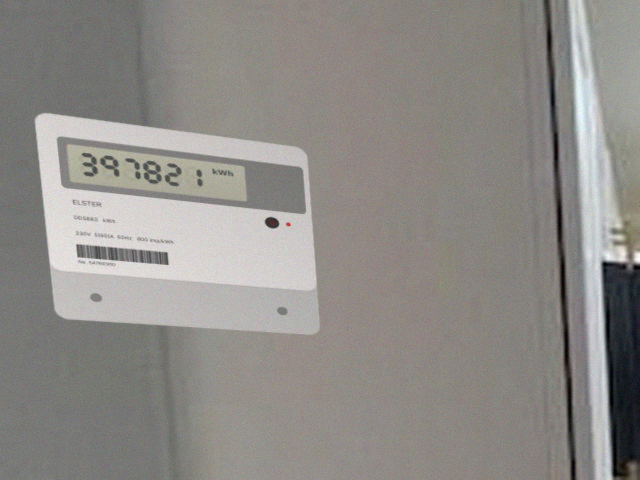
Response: 397821kWh
